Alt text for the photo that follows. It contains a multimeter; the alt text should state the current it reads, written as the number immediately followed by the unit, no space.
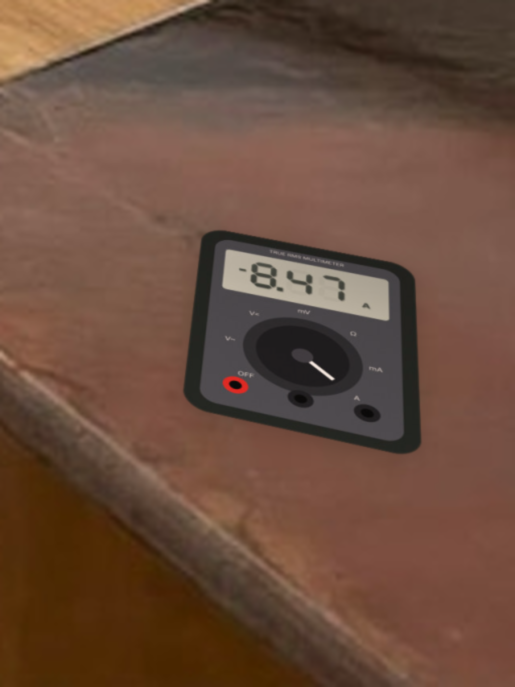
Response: -8.47A
